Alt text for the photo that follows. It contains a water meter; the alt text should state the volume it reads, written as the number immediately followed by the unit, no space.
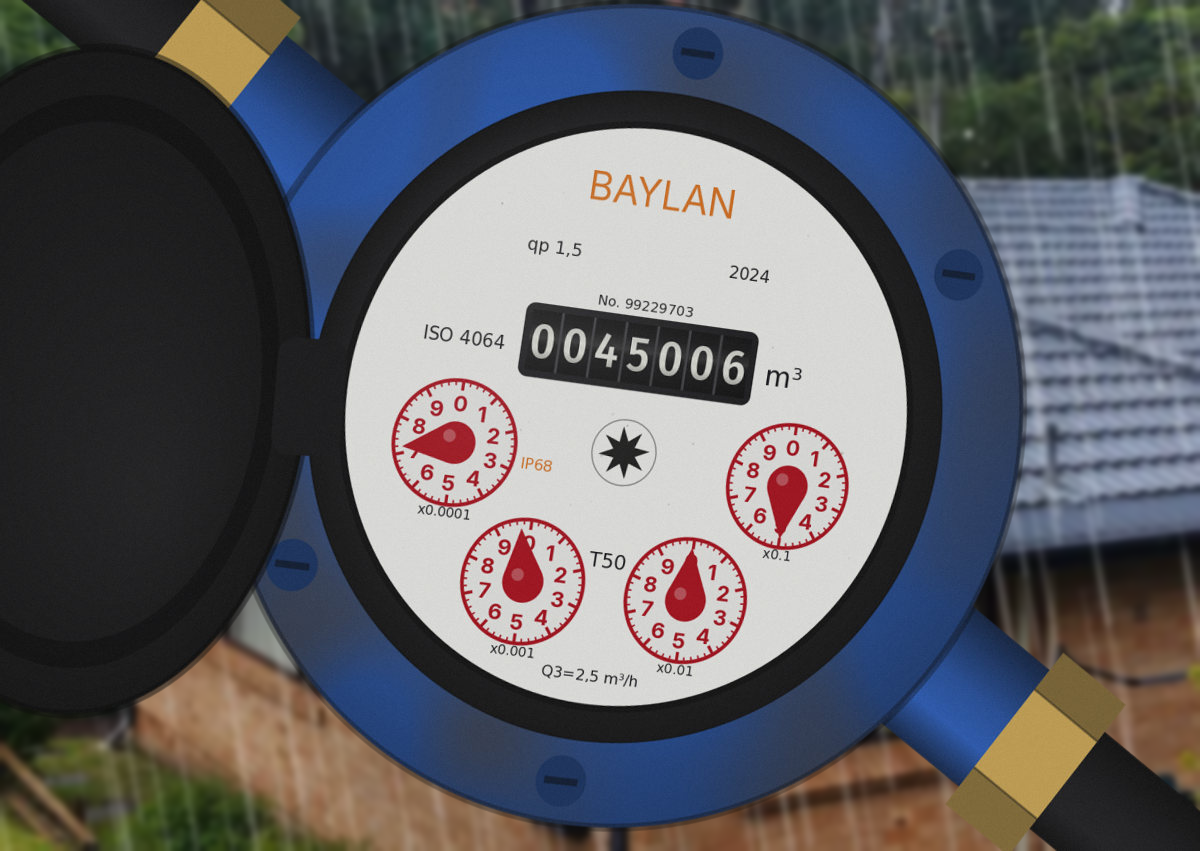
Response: 45006.4997m³
